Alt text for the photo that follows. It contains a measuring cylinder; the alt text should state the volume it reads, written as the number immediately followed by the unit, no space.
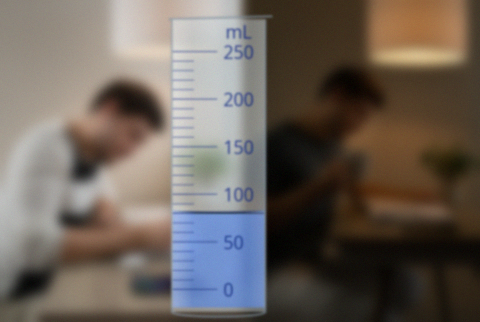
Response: 80mL
